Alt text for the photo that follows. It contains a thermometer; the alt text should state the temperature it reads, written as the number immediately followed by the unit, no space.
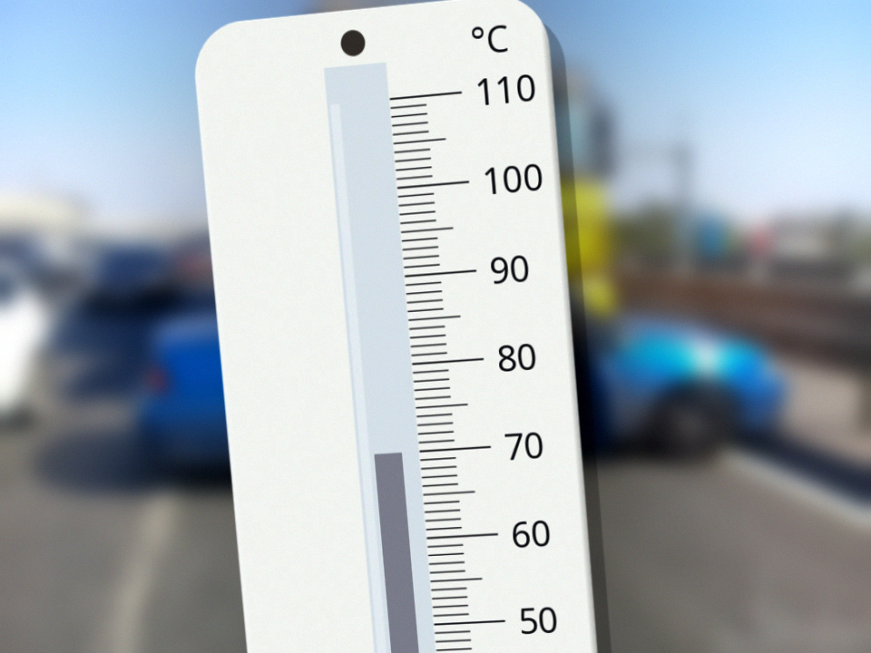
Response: 70°C
